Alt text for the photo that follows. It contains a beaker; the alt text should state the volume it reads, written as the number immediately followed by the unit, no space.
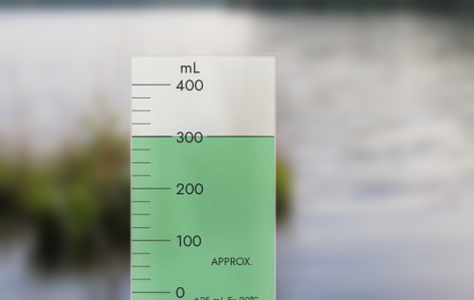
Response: 300mL
